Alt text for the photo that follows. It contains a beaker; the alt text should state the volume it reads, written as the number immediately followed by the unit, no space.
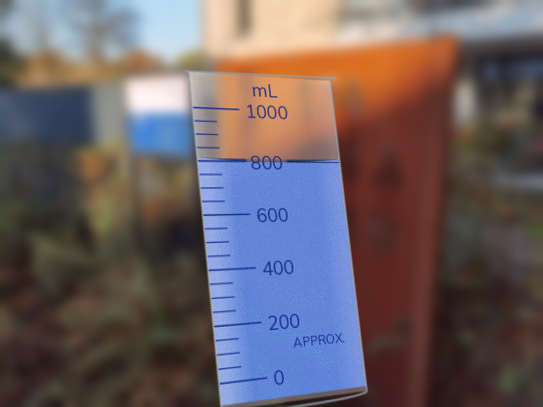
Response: 800mL
